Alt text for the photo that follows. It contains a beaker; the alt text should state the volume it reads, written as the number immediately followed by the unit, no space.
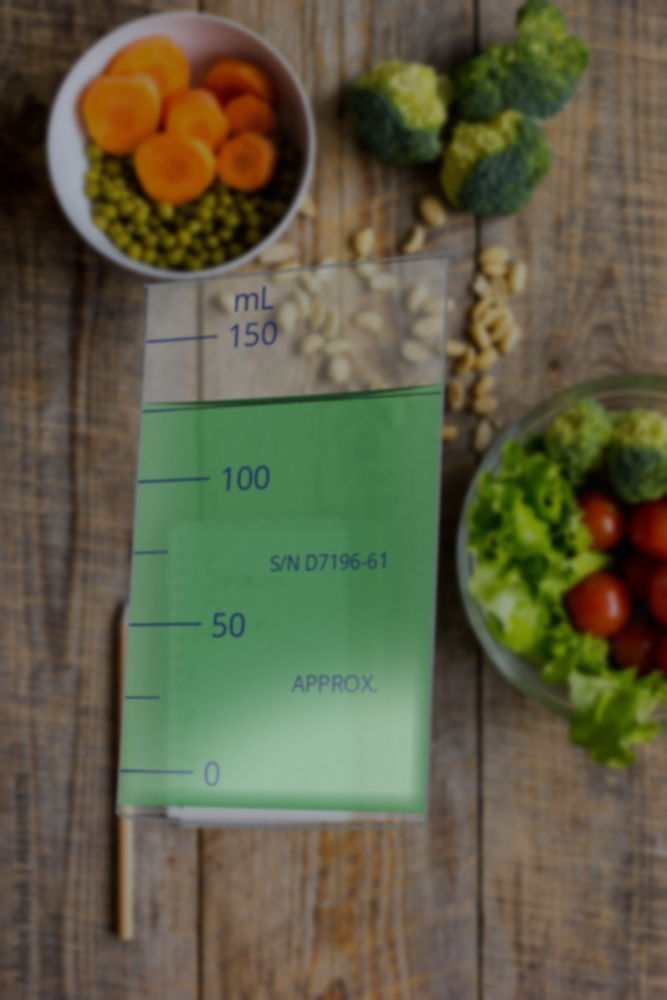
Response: 125mL
